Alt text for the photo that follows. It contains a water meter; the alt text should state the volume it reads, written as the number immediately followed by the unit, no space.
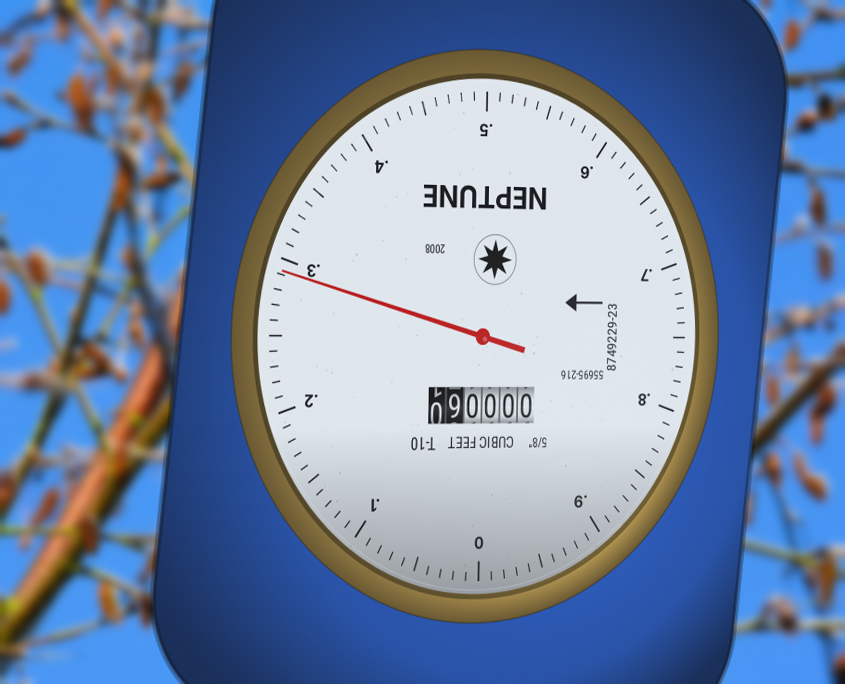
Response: 60.29ft³
